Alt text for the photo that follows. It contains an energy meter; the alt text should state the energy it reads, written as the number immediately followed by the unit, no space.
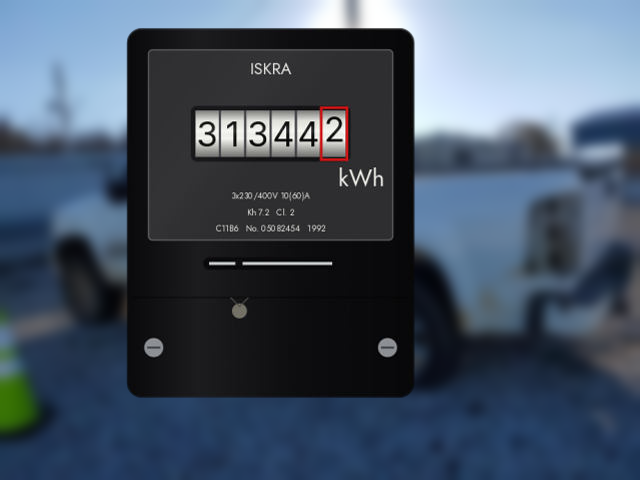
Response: 31344.2kWh
